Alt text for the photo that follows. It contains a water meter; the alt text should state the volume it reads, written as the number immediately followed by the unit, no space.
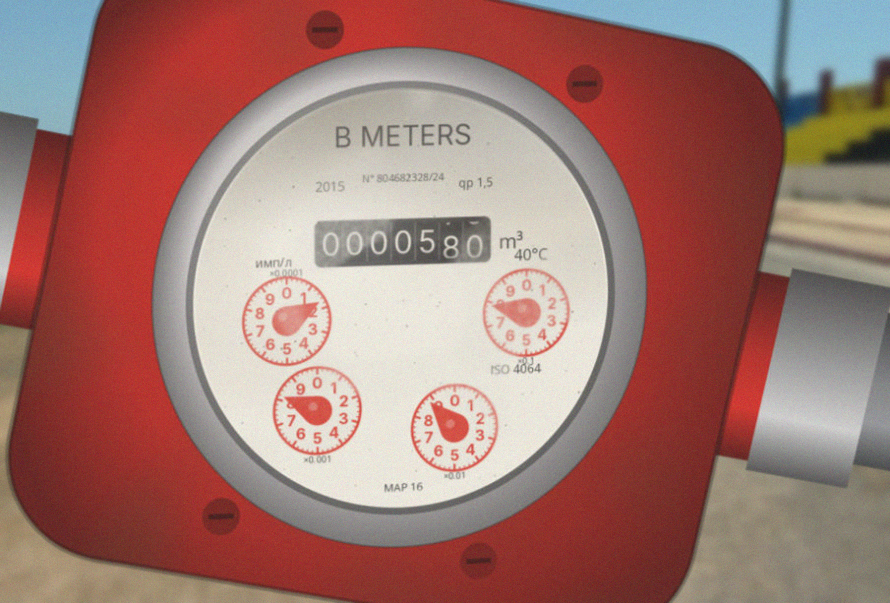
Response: 579.7881m³
